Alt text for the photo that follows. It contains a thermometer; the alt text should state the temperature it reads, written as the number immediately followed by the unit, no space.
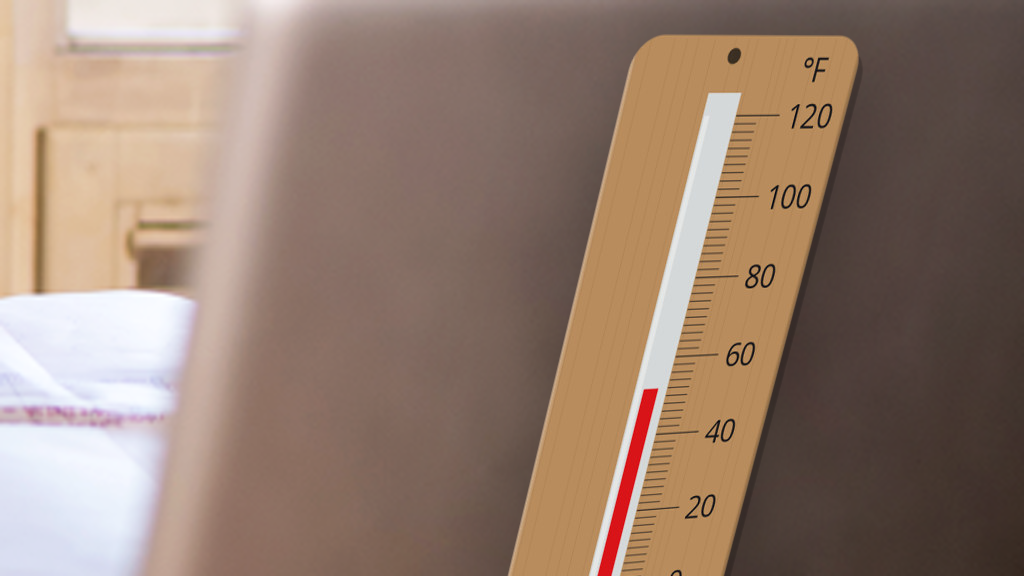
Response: 52°F
